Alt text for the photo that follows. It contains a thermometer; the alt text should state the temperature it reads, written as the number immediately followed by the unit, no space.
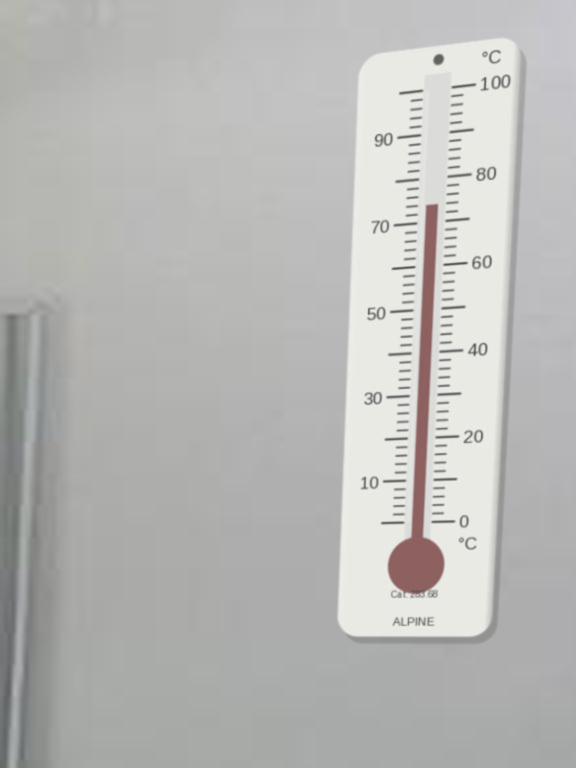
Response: 74°C
